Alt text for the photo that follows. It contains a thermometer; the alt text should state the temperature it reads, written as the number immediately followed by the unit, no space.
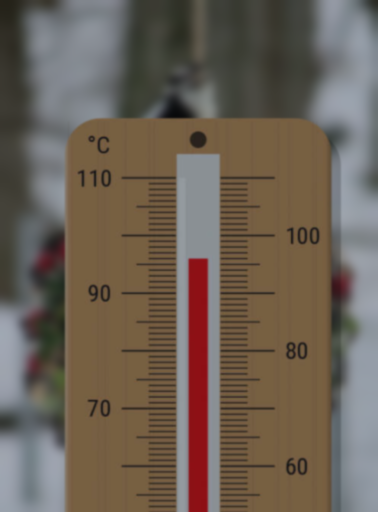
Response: 96°C
